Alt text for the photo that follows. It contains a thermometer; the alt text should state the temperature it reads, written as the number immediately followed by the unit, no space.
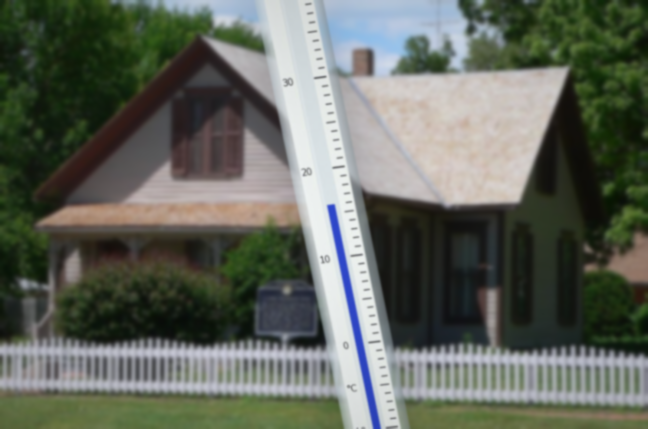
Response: 16°C
